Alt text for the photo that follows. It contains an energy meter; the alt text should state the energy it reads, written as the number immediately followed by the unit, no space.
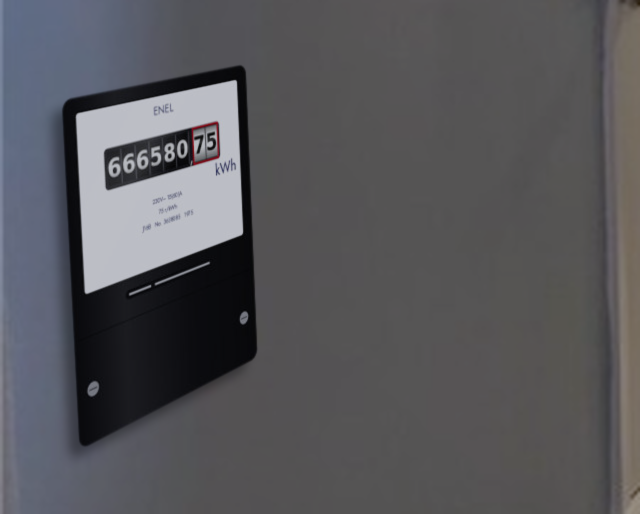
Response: 666580.75kWh
